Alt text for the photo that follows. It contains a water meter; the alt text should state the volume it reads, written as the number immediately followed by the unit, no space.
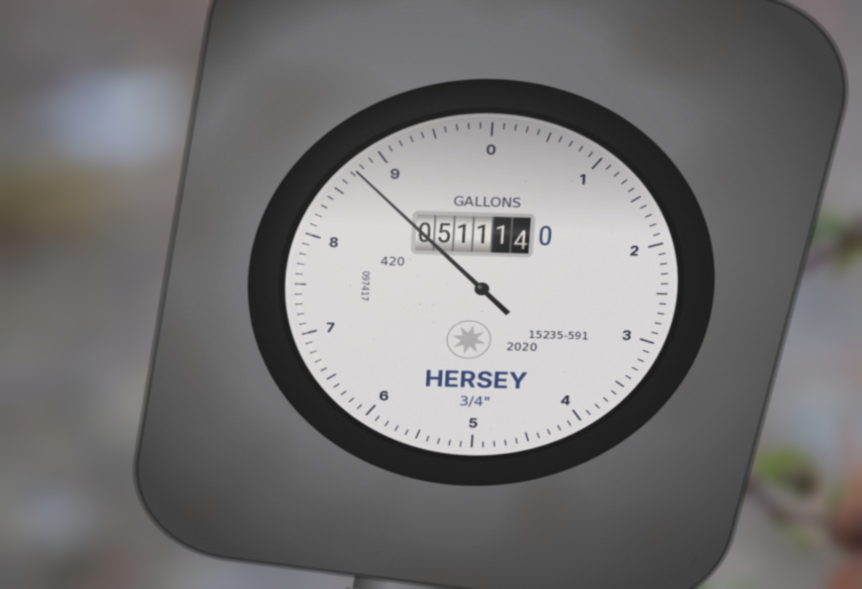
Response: 511138.7gal
